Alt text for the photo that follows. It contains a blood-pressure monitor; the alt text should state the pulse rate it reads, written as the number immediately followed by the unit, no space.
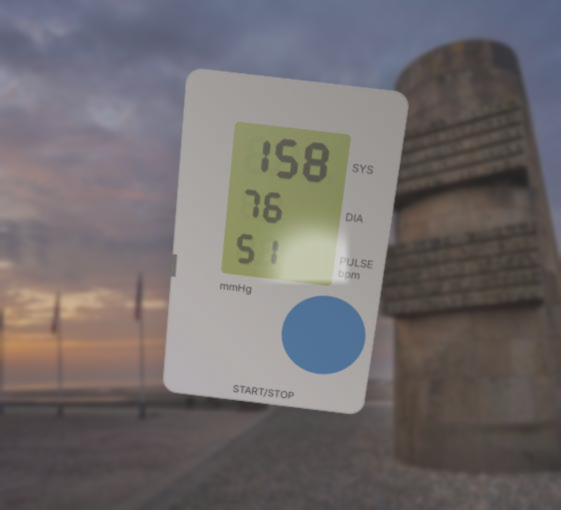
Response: 51bpm
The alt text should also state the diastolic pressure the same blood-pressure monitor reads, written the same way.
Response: 76mmHg
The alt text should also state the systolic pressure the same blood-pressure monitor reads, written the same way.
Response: 158mmHg
